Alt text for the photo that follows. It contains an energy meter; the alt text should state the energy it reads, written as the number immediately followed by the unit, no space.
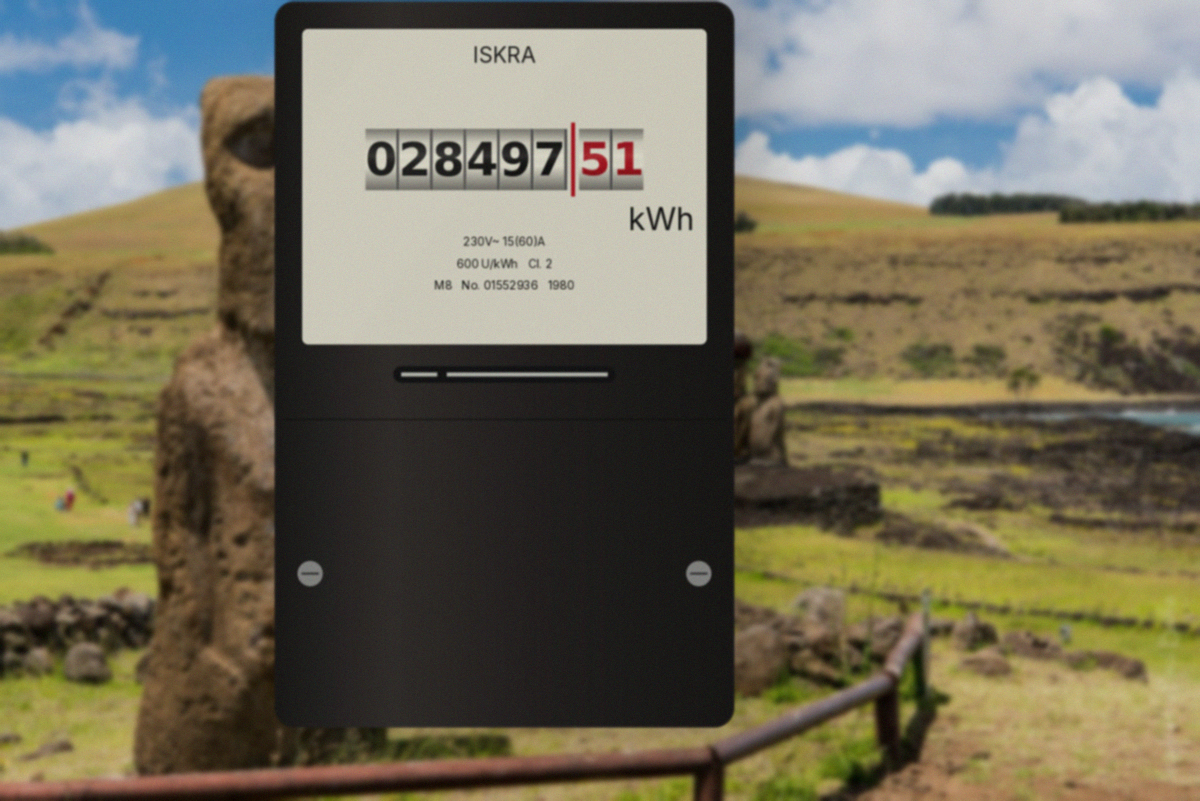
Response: 28497.51kWh
